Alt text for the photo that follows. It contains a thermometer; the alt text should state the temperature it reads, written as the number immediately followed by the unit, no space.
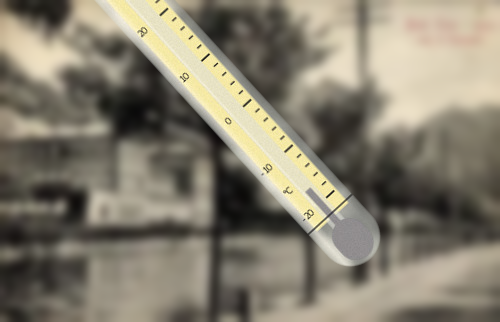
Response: -17°C
